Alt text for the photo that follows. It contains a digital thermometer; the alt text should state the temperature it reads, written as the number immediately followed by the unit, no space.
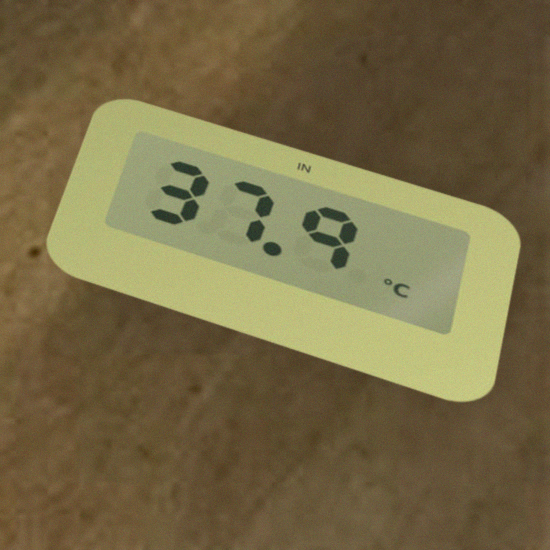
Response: 37.9°C
